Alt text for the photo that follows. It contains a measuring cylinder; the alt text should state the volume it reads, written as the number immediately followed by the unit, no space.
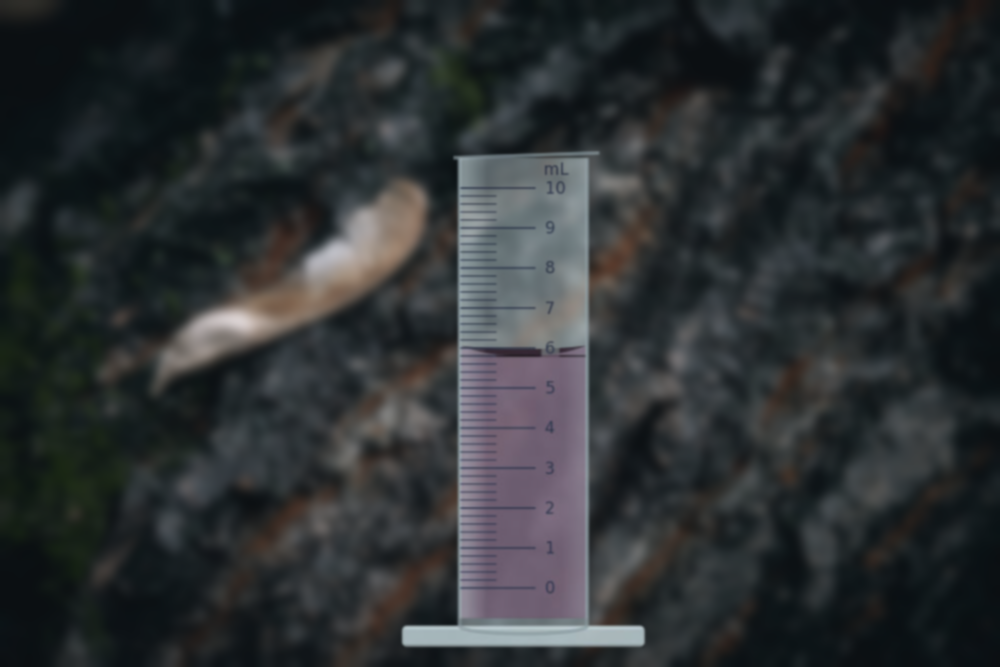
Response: 5.8mL
